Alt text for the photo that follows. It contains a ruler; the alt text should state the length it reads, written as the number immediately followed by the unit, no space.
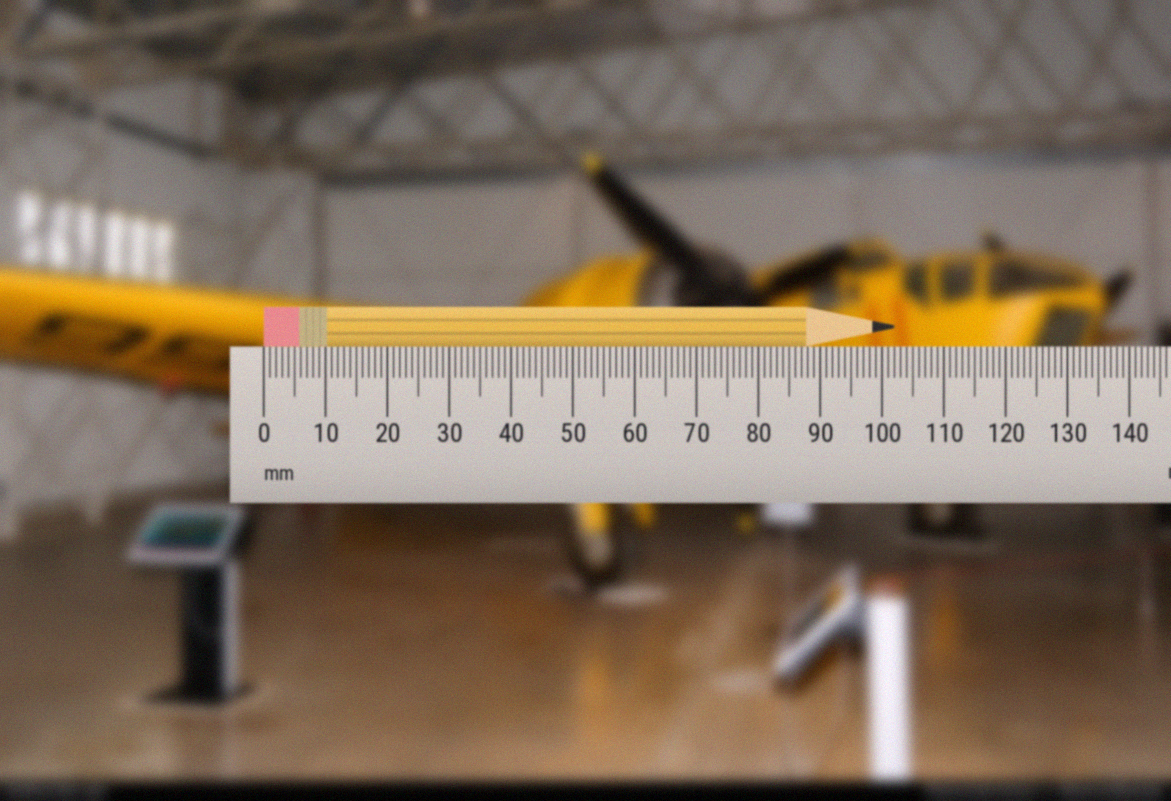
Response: 102mm
